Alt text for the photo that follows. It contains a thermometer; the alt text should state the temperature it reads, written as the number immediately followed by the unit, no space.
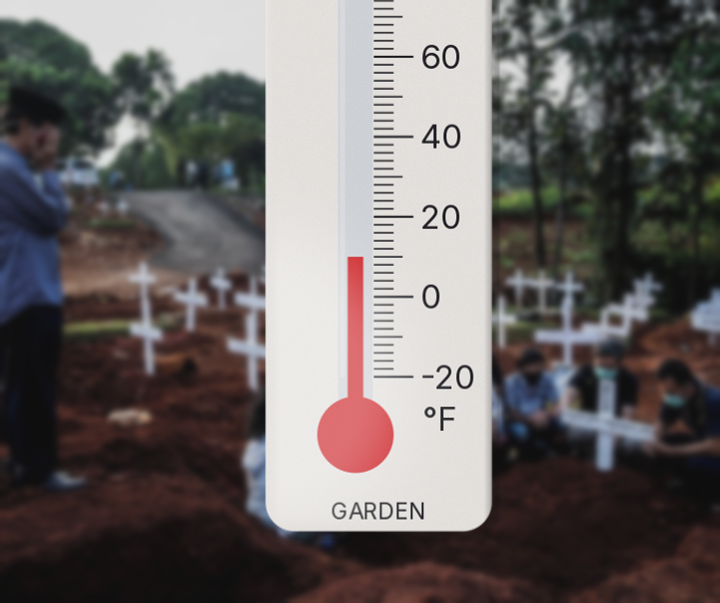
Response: 10°F
